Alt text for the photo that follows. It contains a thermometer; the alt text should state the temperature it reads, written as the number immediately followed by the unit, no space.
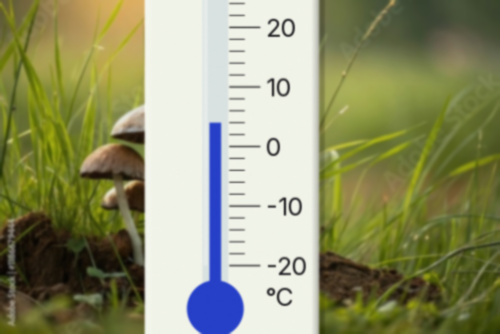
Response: 4°C
